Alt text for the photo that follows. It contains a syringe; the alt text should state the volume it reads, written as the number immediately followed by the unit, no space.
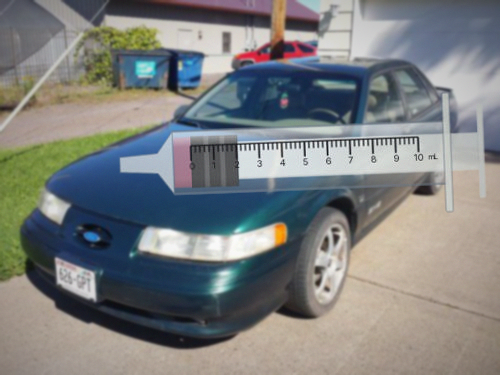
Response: 0mL
